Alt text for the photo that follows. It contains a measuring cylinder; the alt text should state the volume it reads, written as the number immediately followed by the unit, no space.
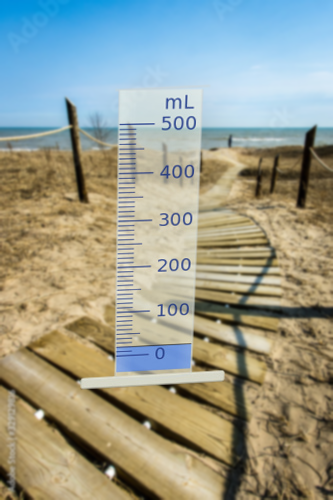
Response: 20mL
